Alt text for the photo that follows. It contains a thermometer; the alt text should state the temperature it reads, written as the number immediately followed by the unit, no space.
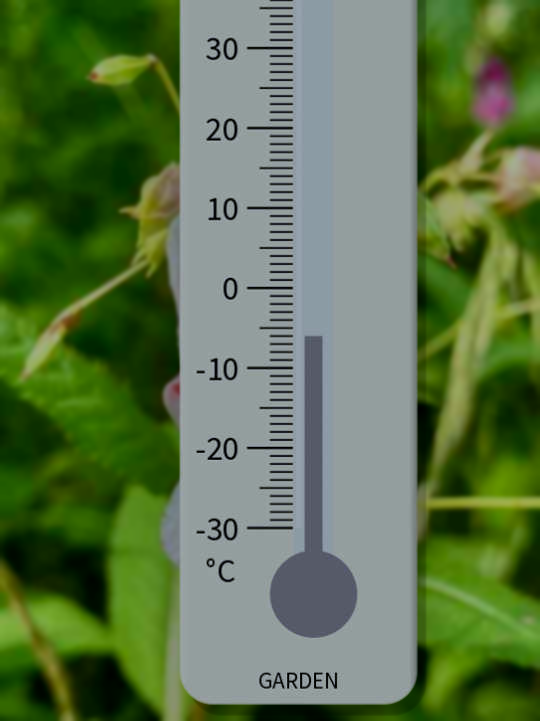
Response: -6°C
